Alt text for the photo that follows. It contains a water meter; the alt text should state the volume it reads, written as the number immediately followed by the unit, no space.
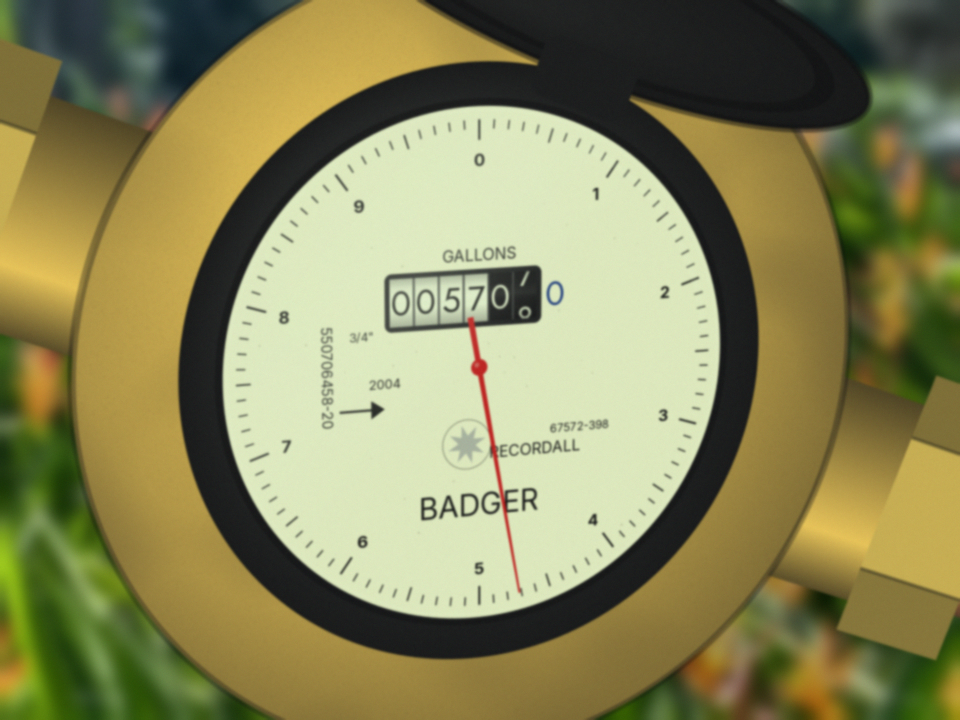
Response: 57074.7gal
